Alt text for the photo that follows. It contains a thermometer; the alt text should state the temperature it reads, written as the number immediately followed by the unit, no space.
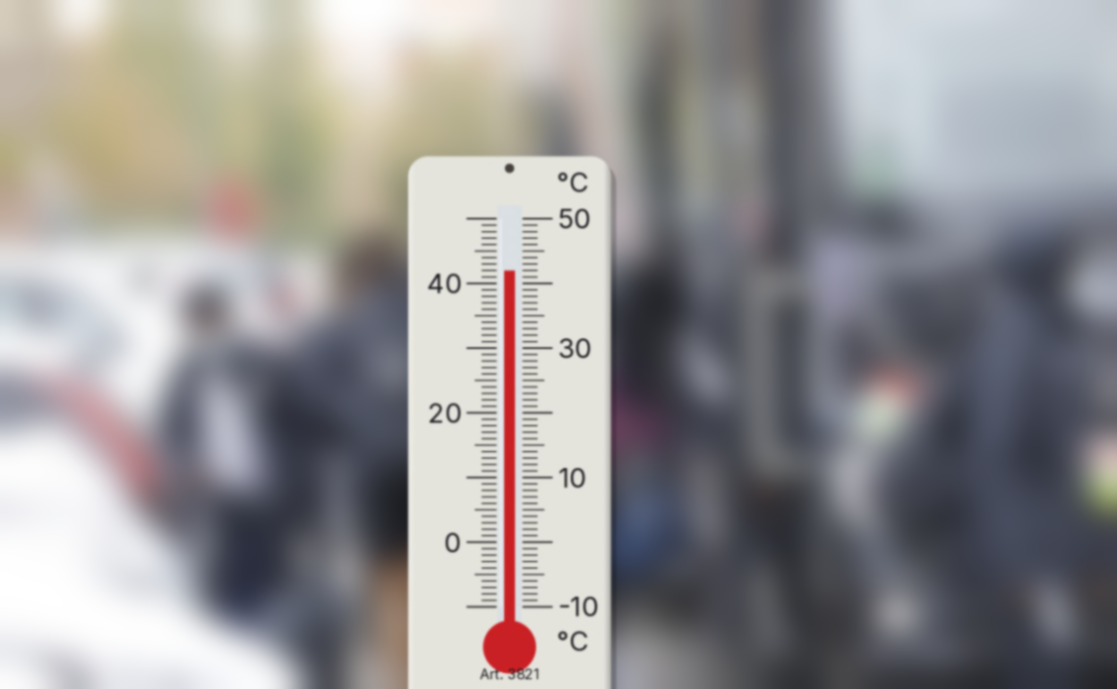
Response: 42°C
